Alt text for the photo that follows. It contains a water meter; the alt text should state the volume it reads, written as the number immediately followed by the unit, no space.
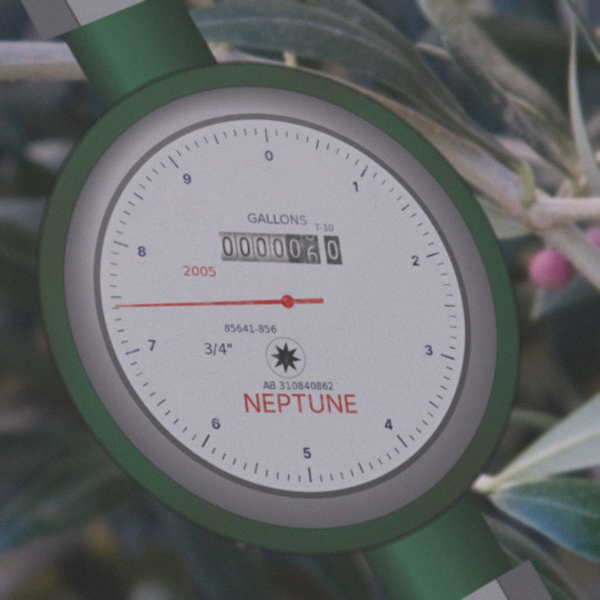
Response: 57.4gal
